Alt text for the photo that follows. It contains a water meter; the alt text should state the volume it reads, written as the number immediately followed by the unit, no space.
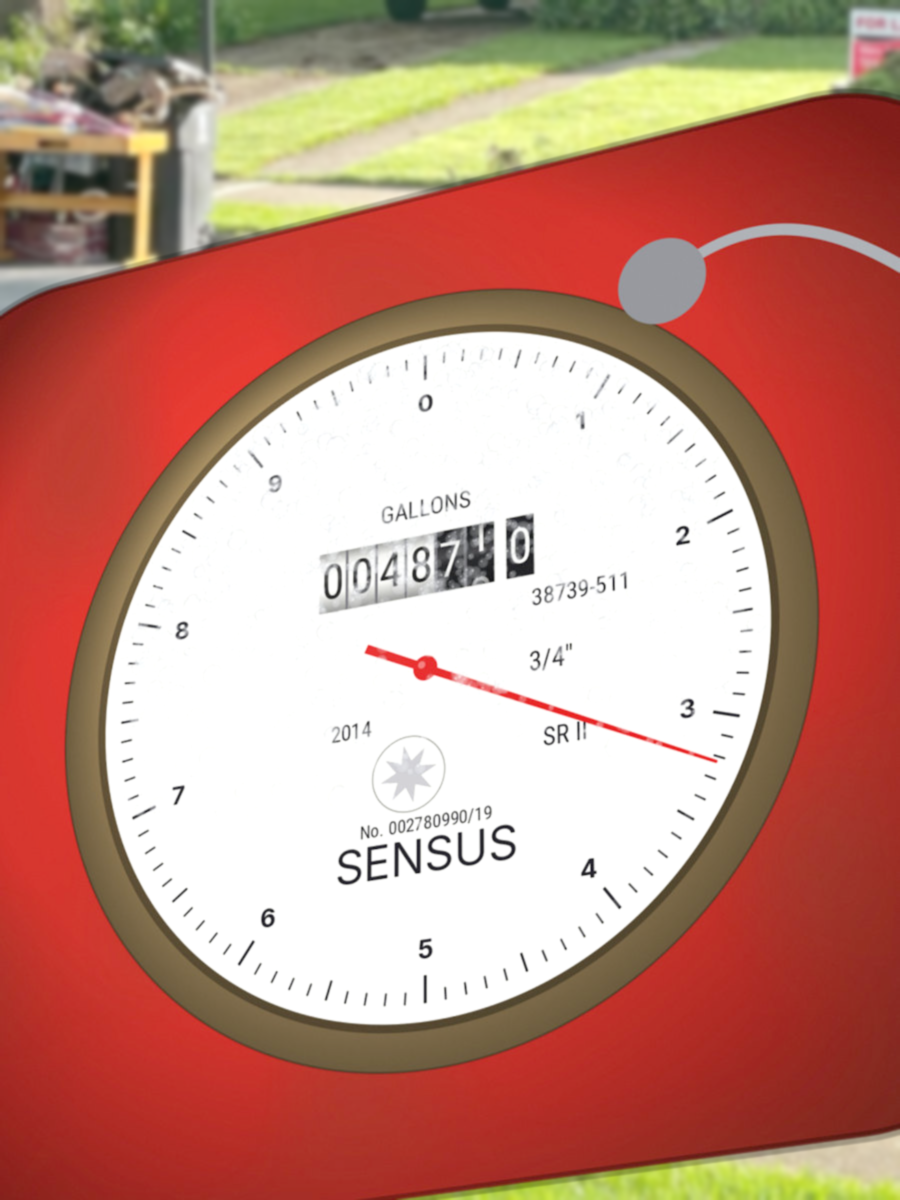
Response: 48713.2gal
